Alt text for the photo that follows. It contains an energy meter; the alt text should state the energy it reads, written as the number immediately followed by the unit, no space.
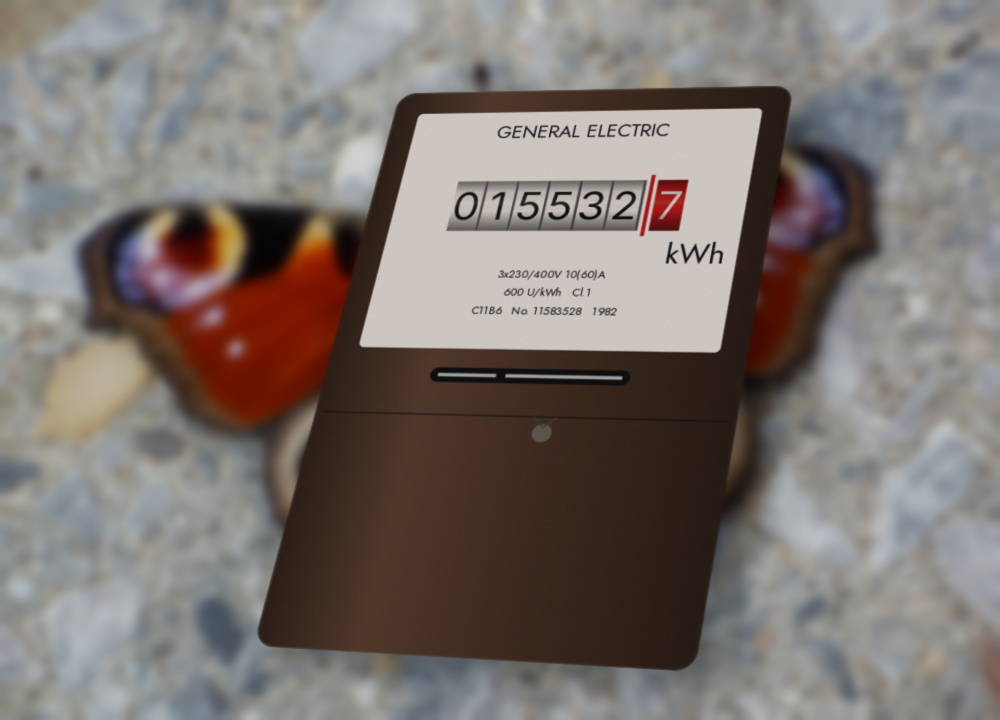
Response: 15532.7kWh
